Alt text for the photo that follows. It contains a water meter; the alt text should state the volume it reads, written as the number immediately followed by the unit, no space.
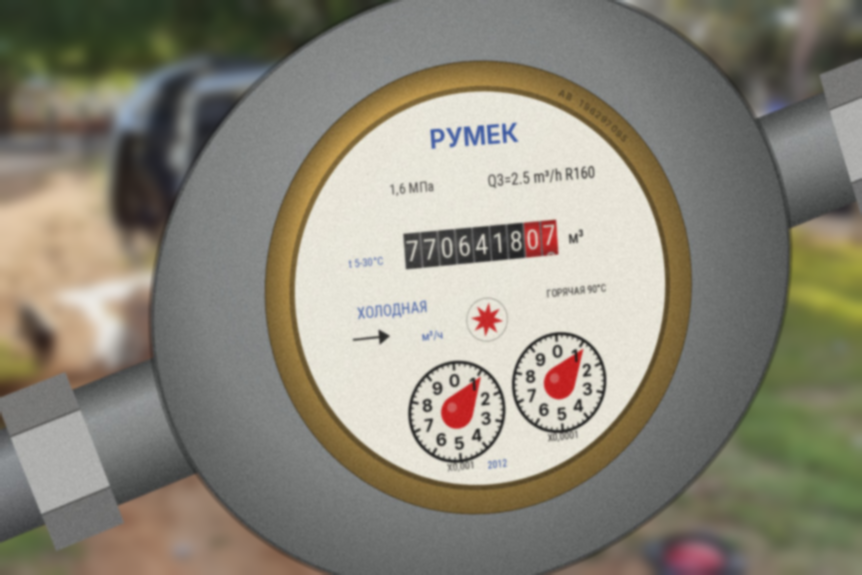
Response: 7706418.0711m³
